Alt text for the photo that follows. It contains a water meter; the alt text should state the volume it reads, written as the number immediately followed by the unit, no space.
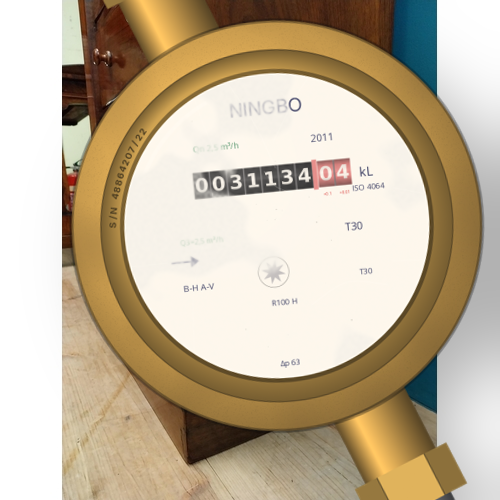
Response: 31134.04kL
